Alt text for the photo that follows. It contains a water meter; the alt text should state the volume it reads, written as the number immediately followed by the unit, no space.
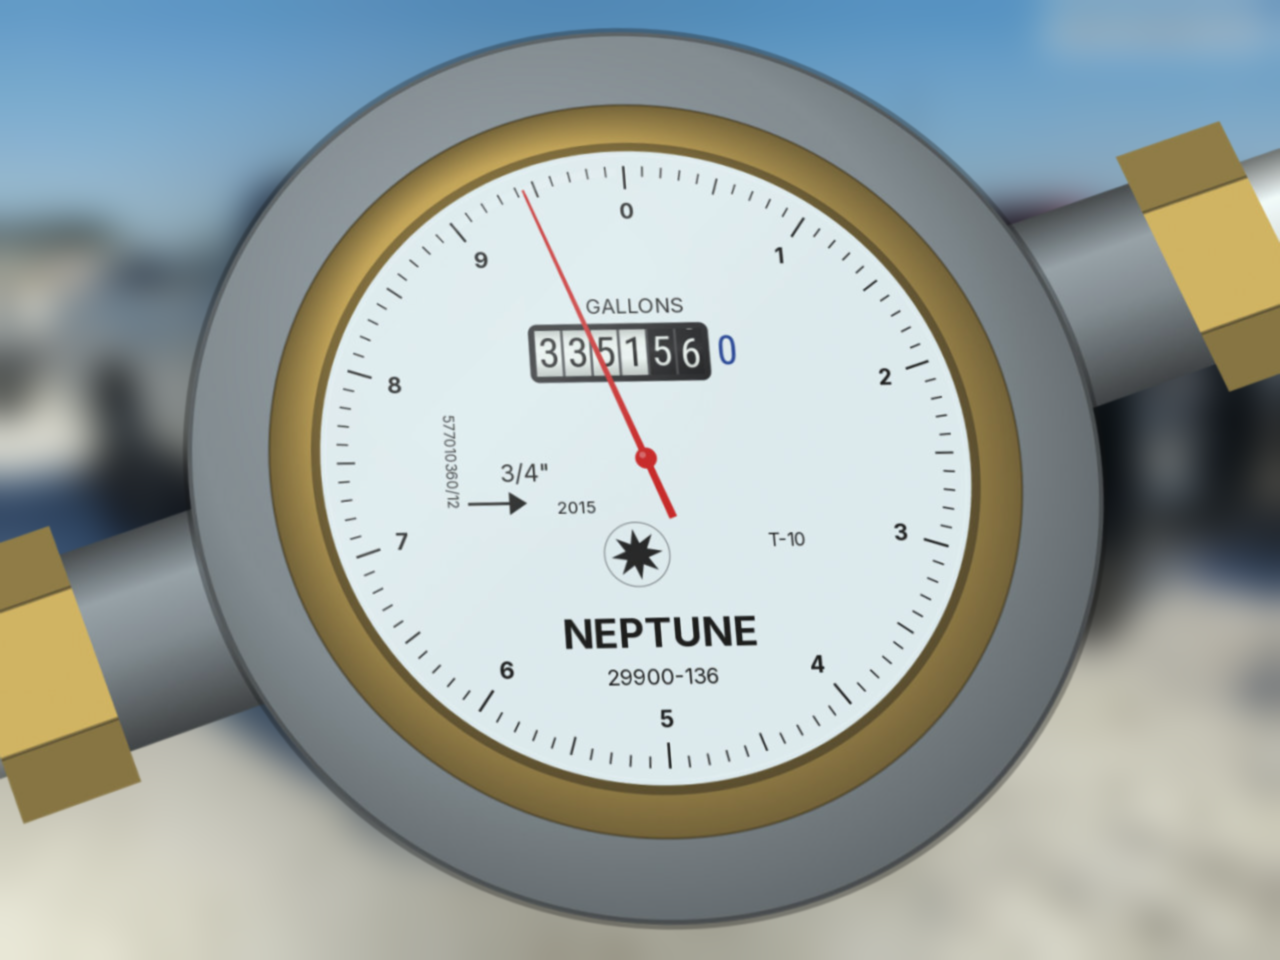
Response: 3351559.4gal
